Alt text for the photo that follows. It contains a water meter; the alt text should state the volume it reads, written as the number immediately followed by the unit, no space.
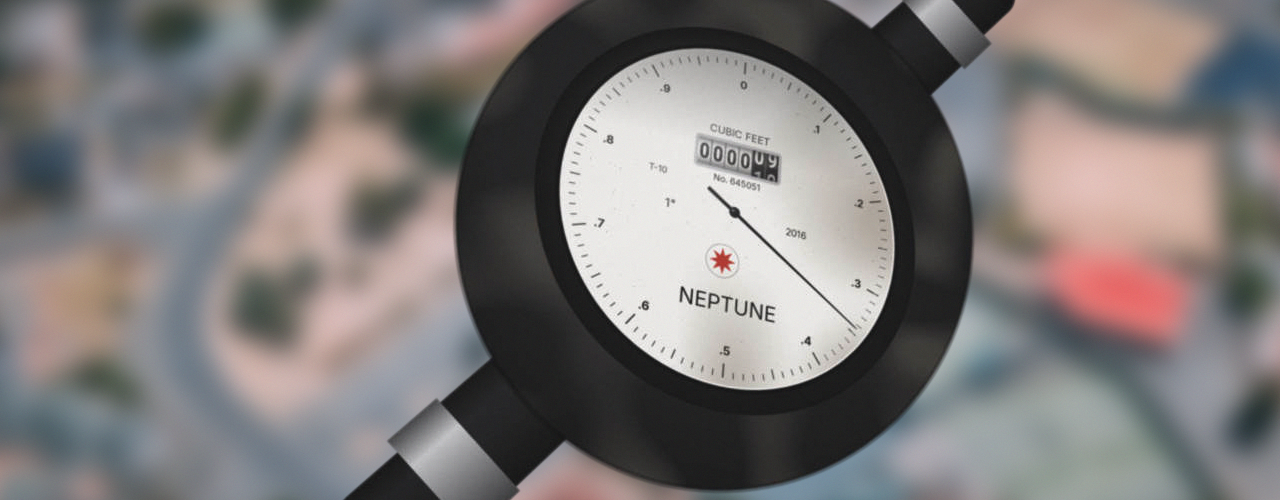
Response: 9.34ft³
